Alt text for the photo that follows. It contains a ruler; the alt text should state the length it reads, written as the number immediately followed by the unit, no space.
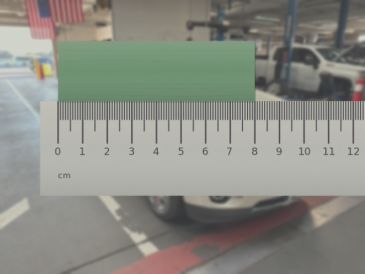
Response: 8cm
